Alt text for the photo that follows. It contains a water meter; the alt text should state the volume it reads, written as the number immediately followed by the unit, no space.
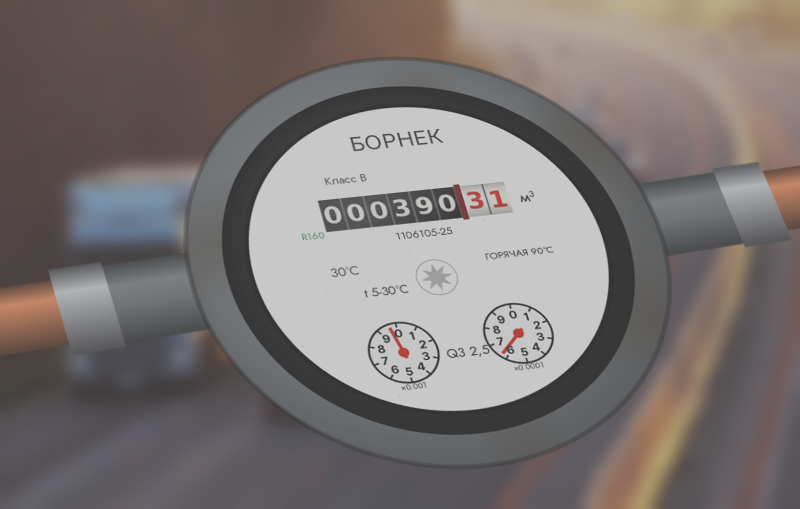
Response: 390.3096m³
